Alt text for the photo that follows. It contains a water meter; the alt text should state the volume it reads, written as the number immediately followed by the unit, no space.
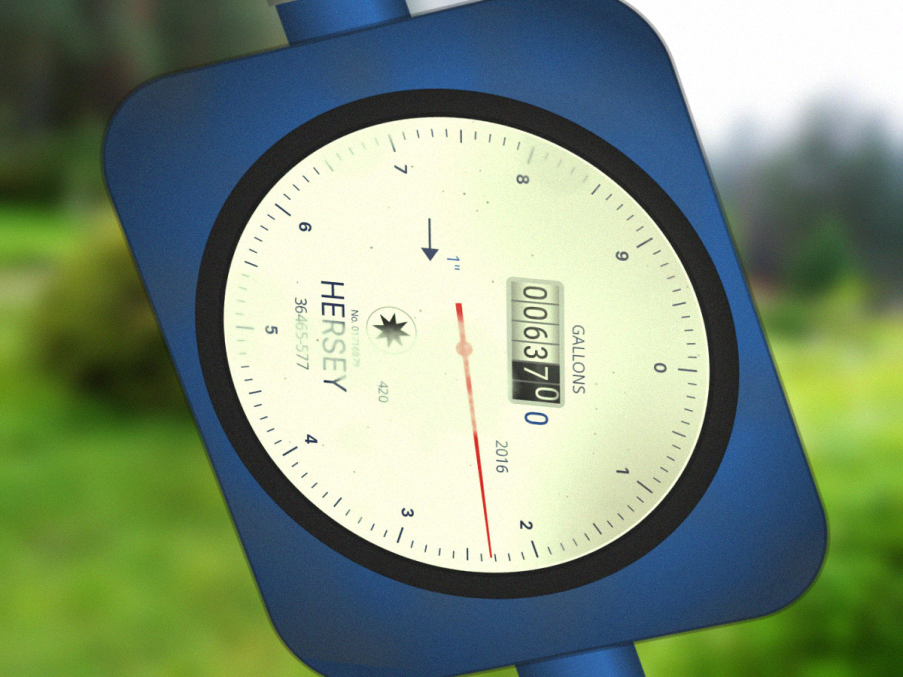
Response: 63702.3gal
